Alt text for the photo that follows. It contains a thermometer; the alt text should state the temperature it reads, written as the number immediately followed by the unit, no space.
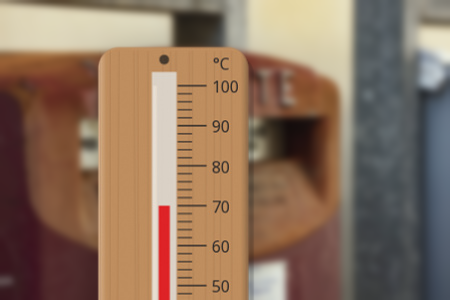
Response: 70°C
